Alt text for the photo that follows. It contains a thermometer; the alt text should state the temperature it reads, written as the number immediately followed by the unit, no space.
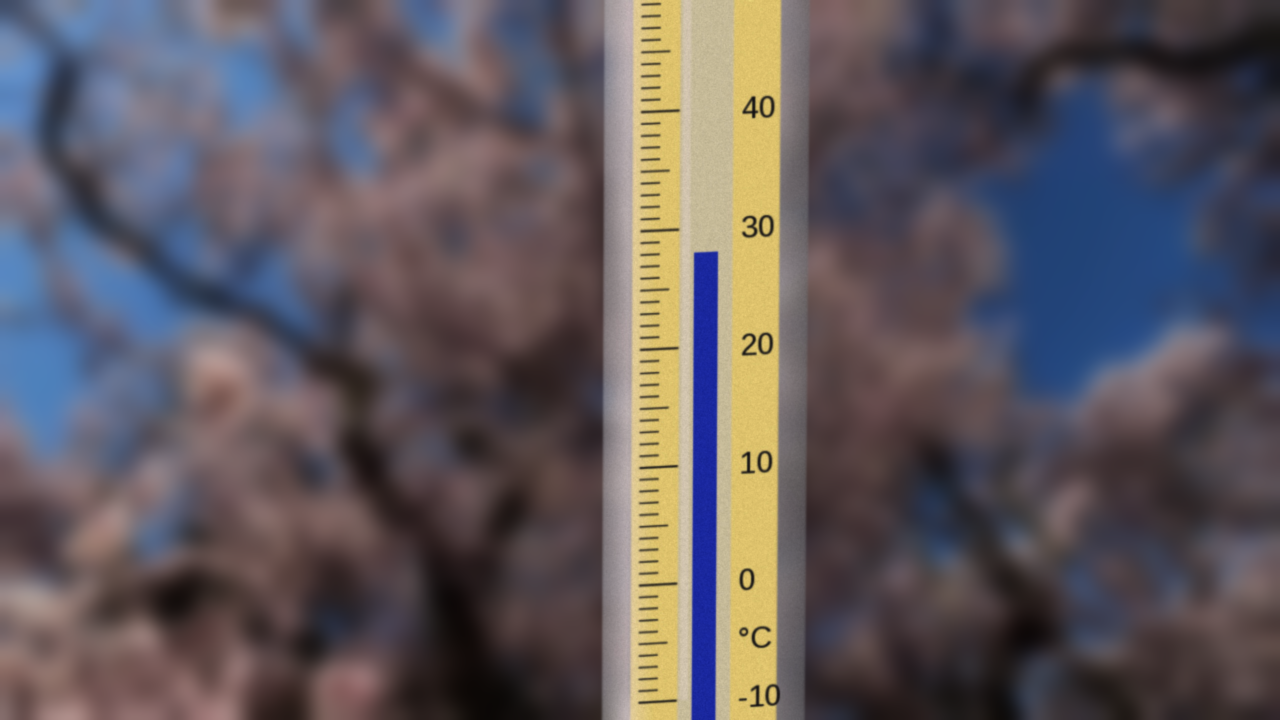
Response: 28°C
